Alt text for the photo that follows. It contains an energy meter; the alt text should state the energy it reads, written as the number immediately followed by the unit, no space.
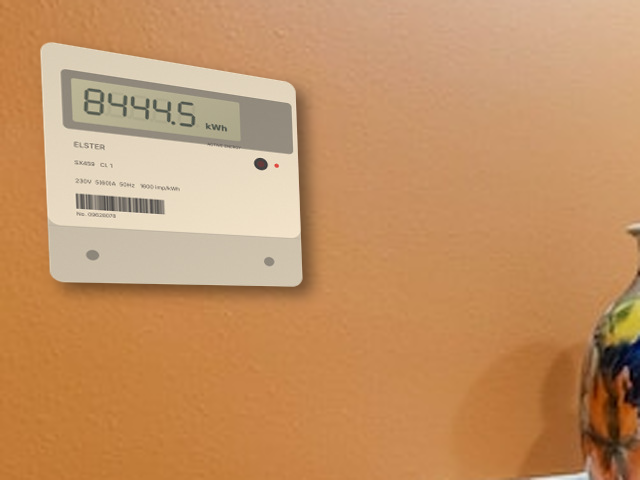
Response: 8444.5kWh
